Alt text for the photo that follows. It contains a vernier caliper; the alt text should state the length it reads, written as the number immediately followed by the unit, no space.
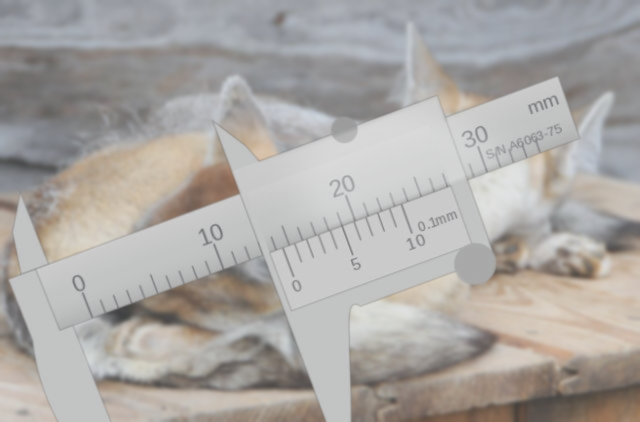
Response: 14.5mm
